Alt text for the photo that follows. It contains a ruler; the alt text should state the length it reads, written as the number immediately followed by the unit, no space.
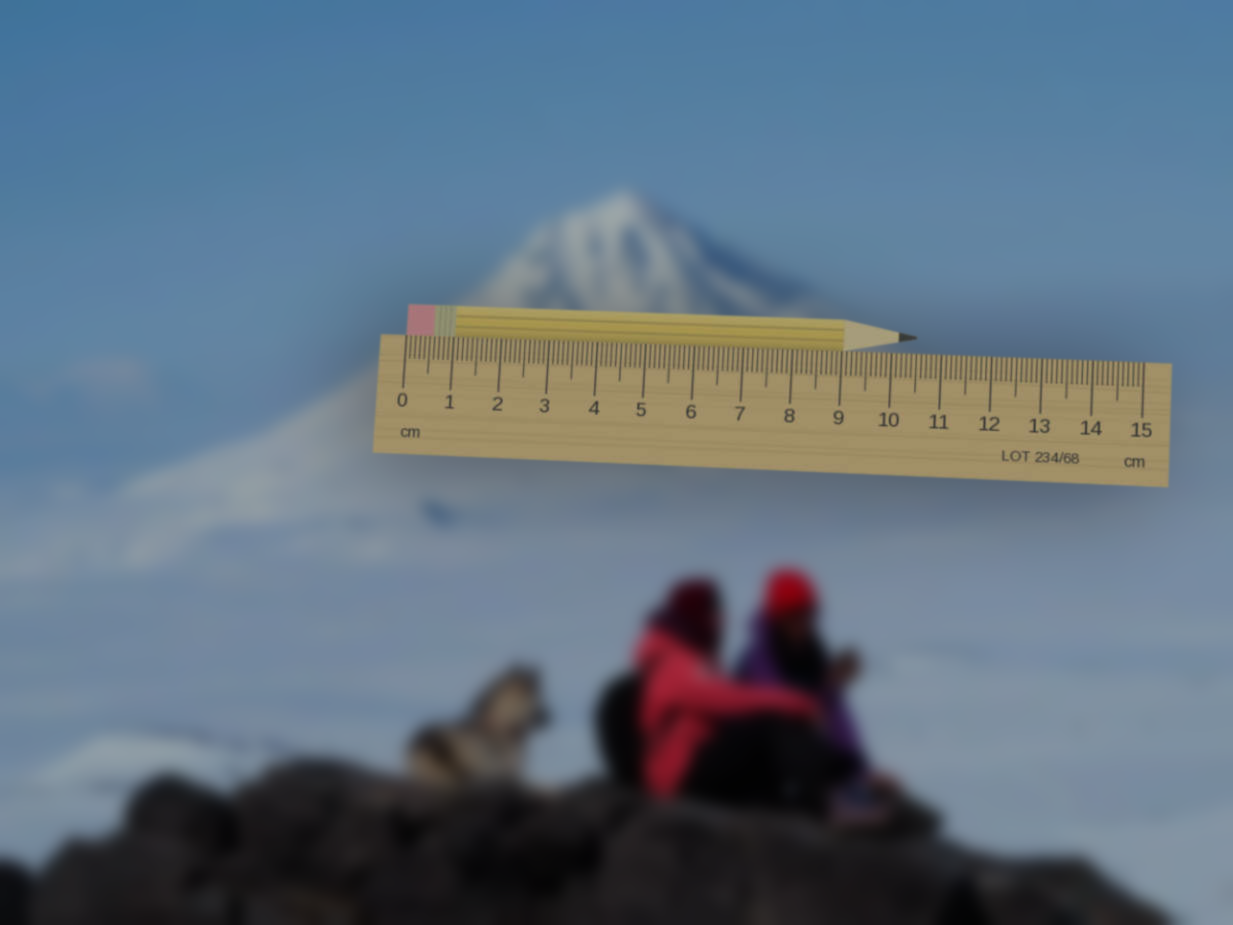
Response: 10.5cm
